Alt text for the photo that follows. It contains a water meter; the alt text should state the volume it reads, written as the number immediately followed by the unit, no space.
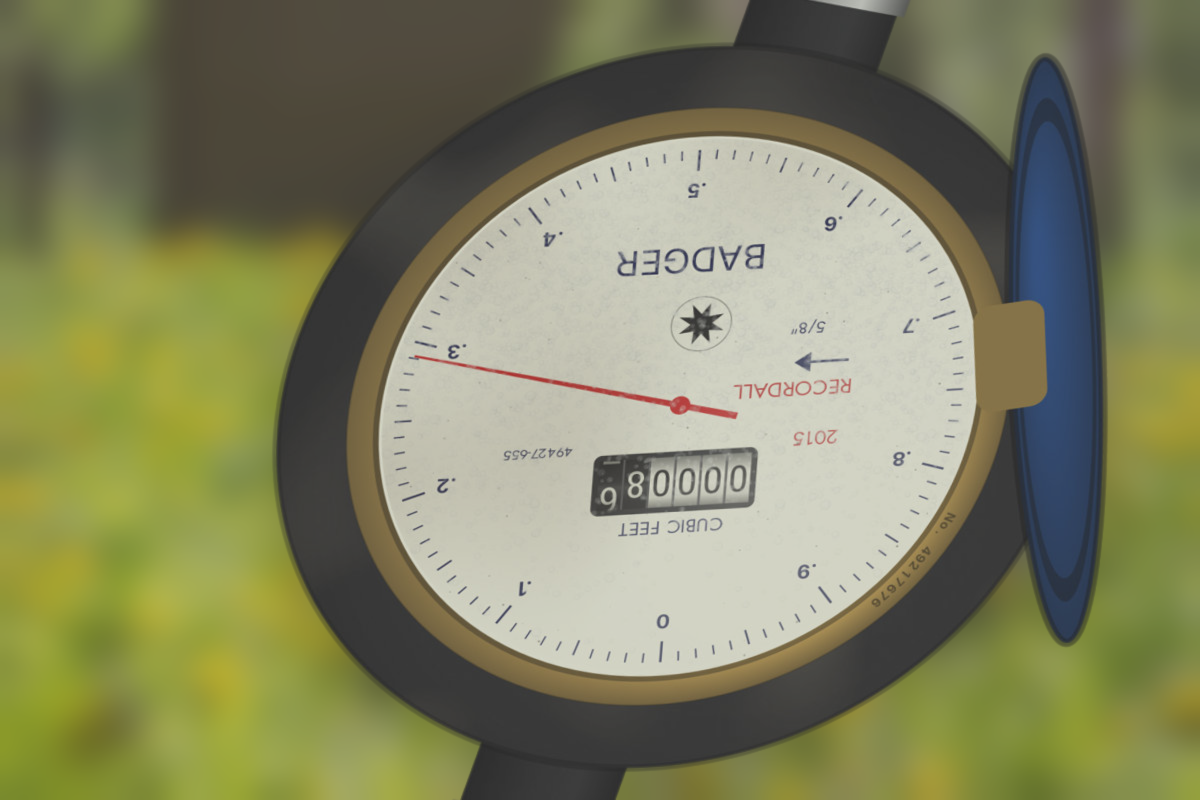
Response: 86.29ft³
